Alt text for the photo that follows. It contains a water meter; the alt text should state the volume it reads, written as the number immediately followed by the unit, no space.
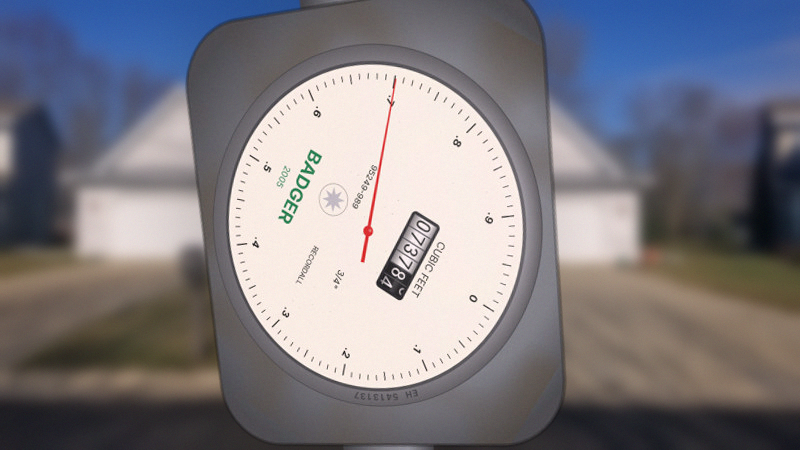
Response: 73783.70ft³
